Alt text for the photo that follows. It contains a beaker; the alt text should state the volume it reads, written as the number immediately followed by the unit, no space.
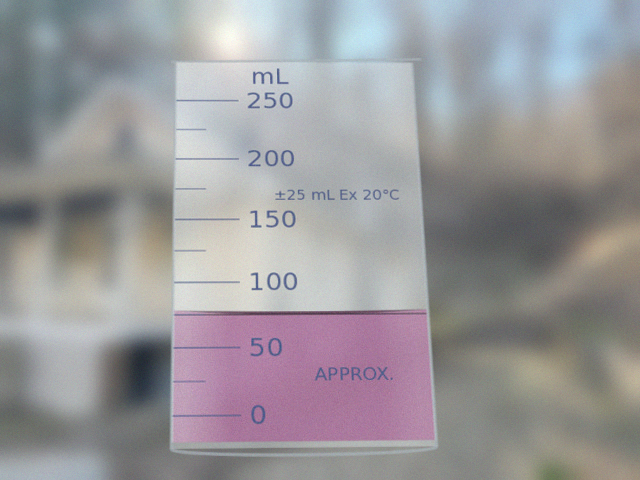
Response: 75mL
